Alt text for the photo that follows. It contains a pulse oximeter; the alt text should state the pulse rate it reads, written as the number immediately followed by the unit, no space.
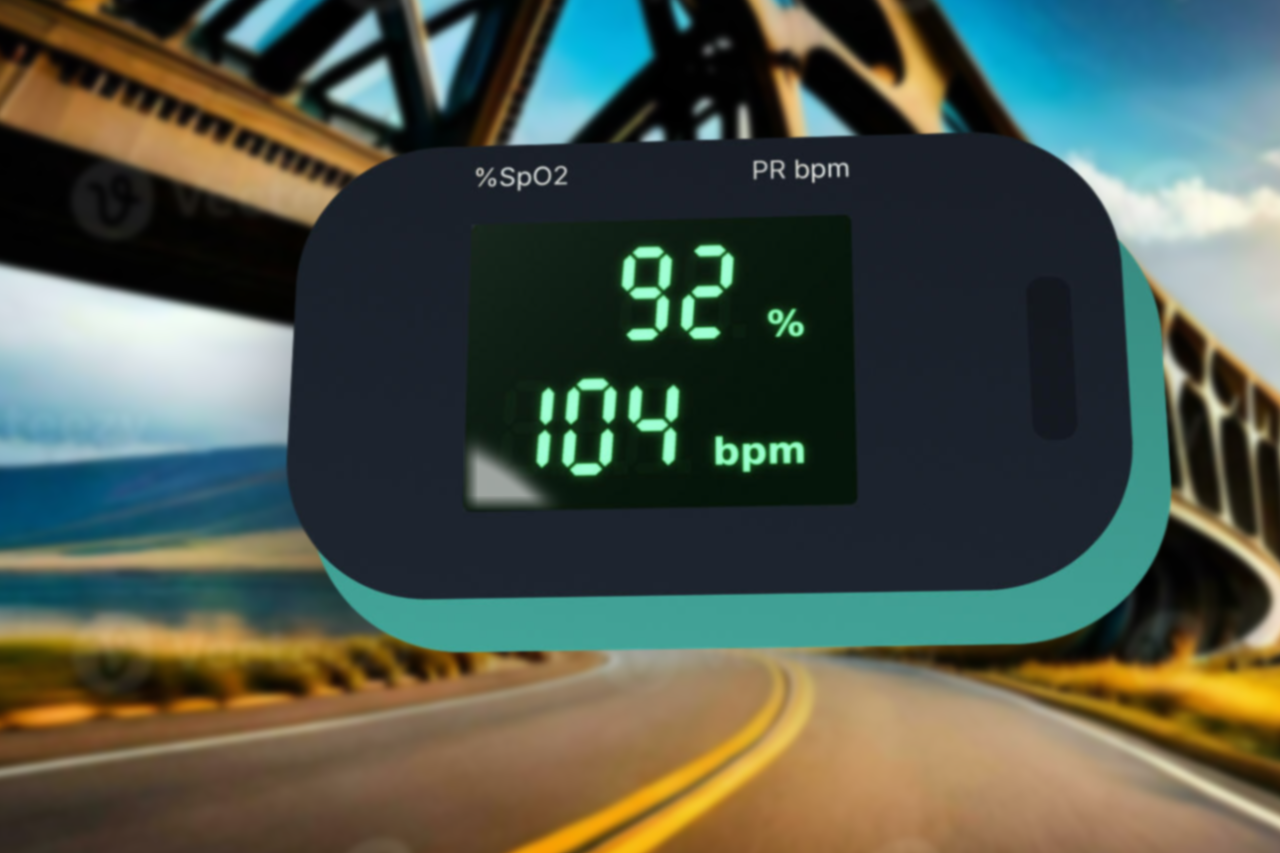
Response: 104bpm
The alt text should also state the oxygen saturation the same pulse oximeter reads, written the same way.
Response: 92%
